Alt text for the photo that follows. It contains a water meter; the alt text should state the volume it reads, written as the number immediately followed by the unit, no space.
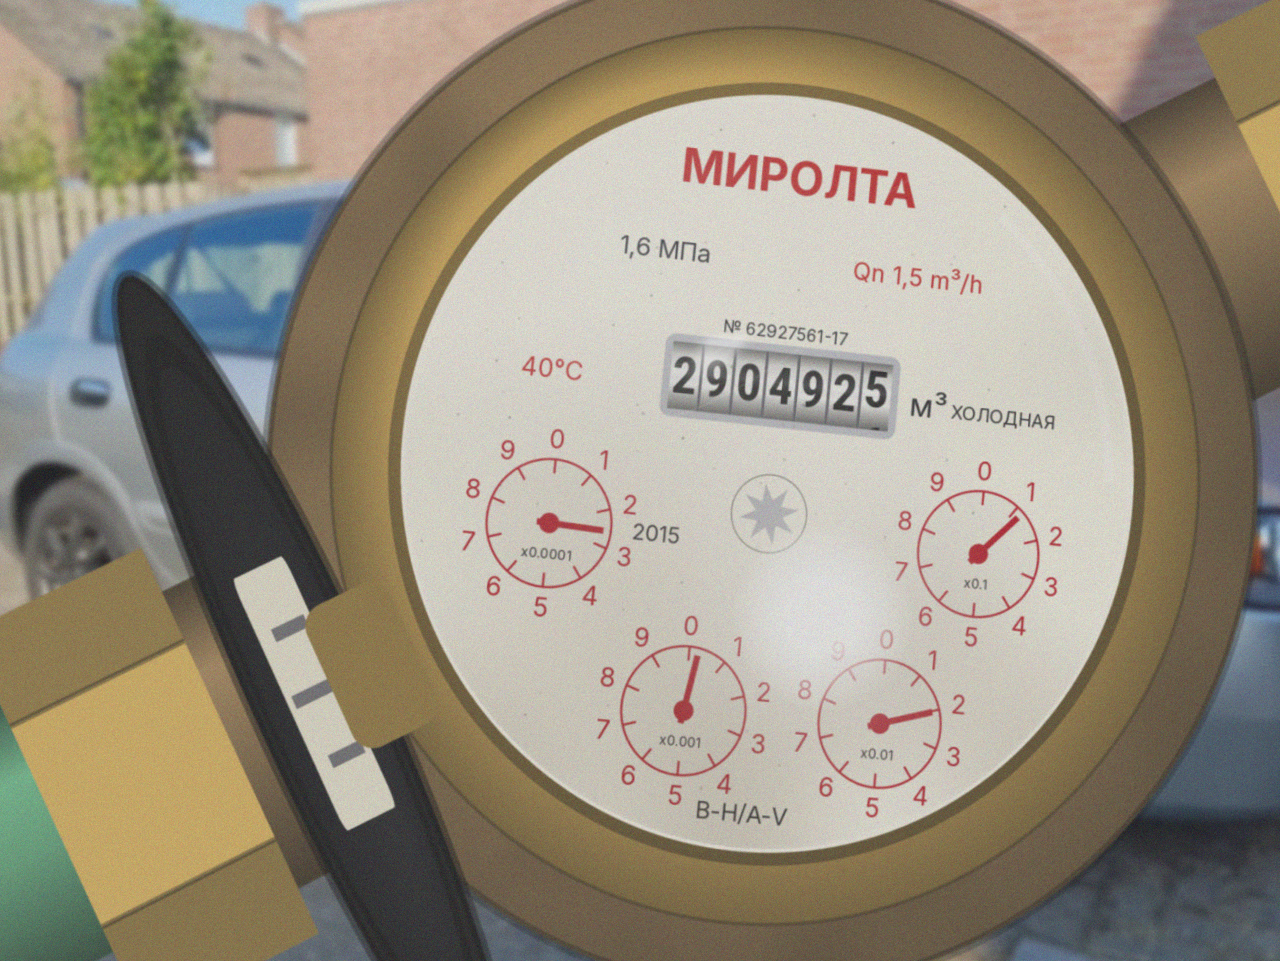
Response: 2904925.1202m³
